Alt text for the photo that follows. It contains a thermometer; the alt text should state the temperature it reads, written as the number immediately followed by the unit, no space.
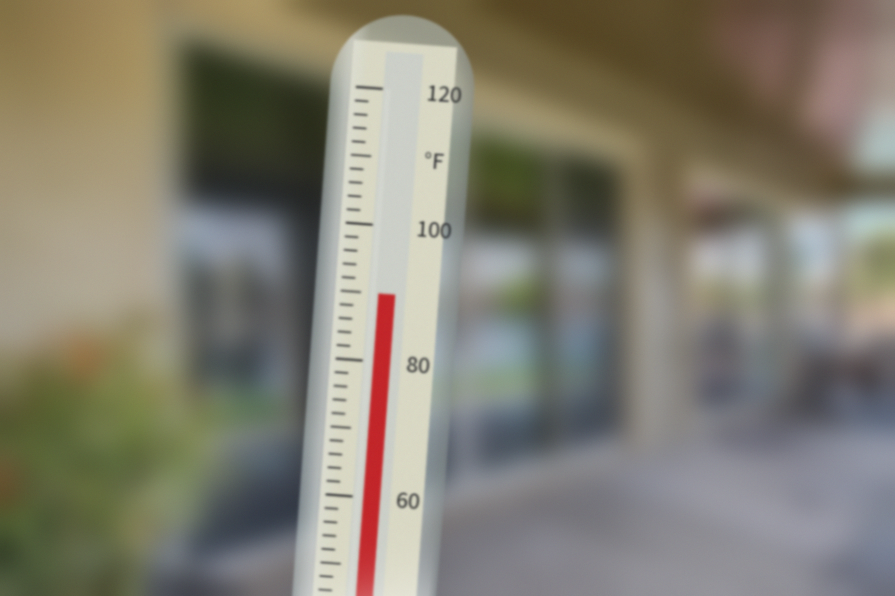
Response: 90°F
